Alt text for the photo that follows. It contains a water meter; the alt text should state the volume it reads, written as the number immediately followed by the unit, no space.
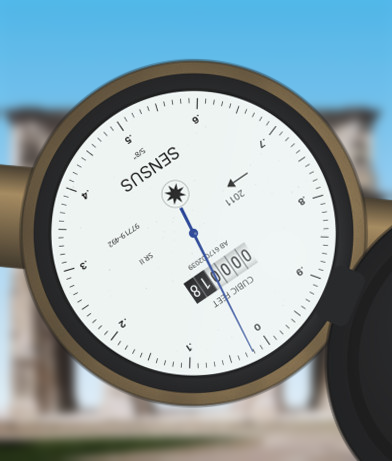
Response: 18.02ft³
